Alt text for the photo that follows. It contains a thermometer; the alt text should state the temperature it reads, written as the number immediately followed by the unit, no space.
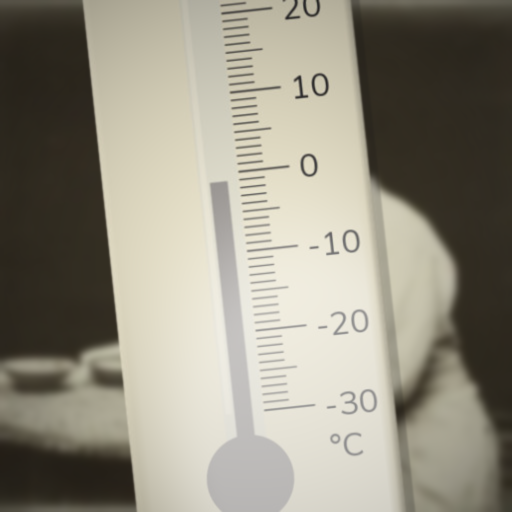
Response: -1°C
